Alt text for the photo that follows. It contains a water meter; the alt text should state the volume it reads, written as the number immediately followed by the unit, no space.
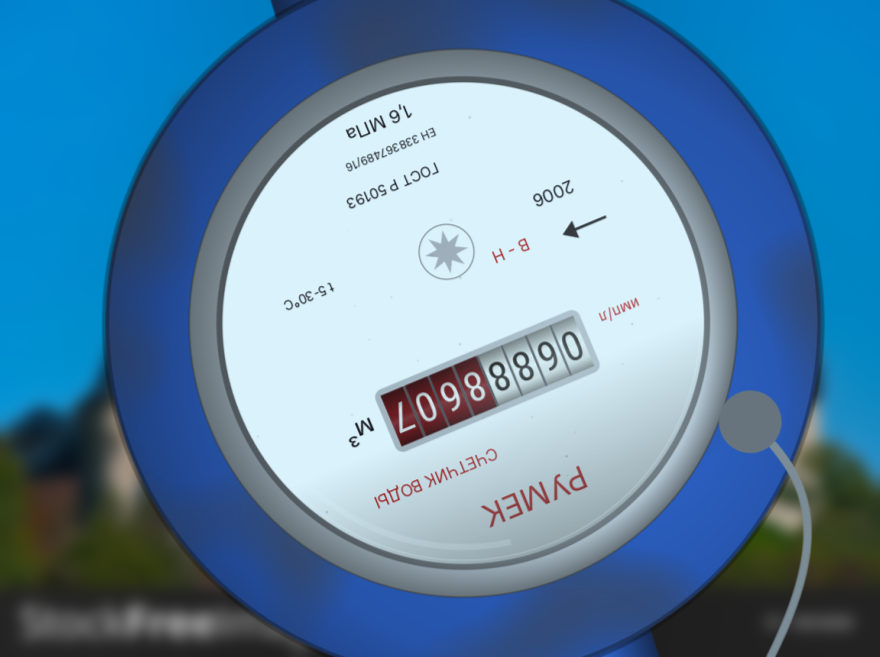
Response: 688.8607m³
